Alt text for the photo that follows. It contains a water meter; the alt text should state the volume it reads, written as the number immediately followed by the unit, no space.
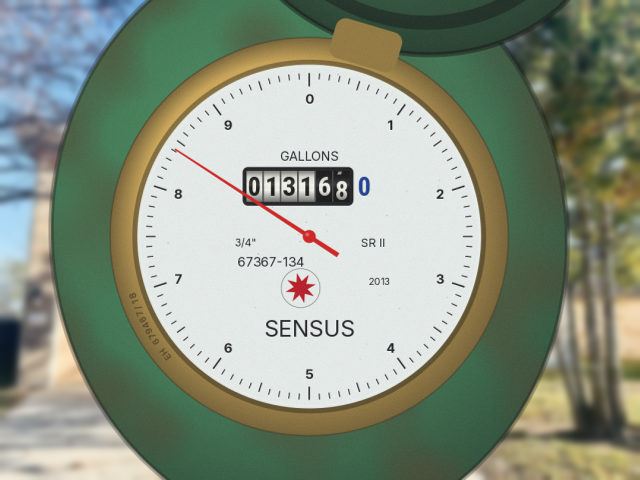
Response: 131678.4gal
